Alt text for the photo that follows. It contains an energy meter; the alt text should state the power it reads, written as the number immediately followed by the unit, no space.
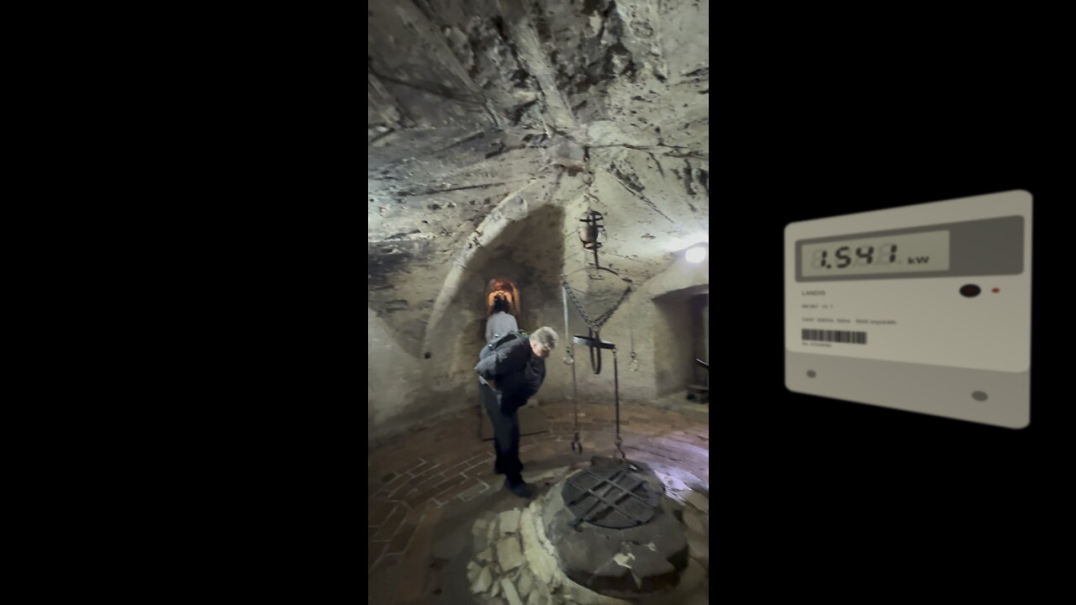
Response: 1.541kW
